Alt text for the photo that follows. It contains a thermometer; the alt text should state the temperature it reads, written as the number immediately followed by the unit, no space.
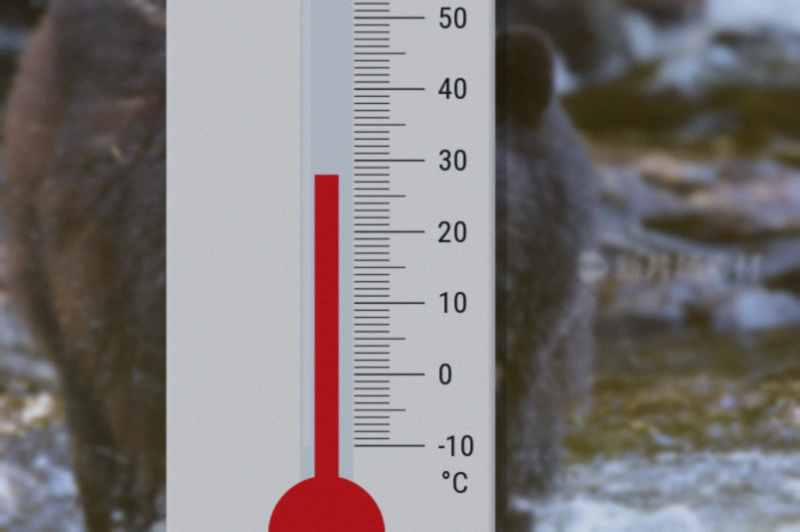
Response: 28°C
